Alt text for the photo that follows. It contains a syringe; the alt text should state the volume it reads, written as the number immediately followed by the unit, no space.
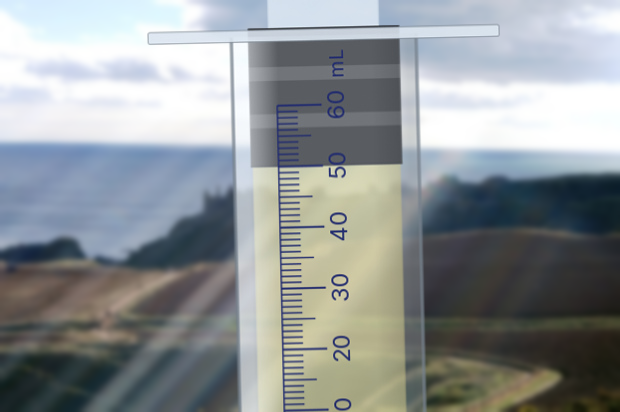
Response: 50mL
